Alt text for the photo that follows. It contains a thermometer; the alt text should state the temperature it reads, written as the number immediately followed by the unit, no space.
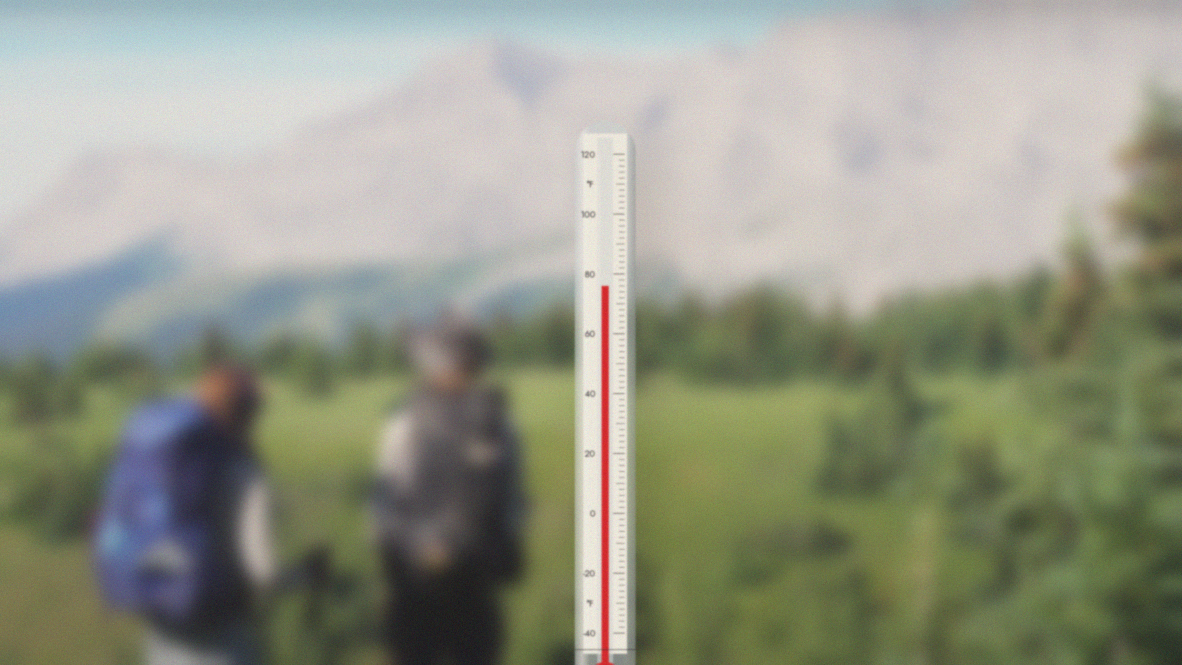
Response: 76°F
